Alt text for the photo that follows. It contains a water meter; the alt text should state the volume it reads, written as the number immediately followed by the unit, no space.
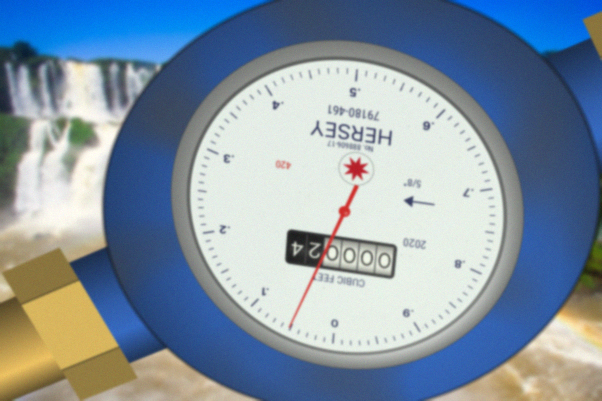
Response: 24.05ft³
